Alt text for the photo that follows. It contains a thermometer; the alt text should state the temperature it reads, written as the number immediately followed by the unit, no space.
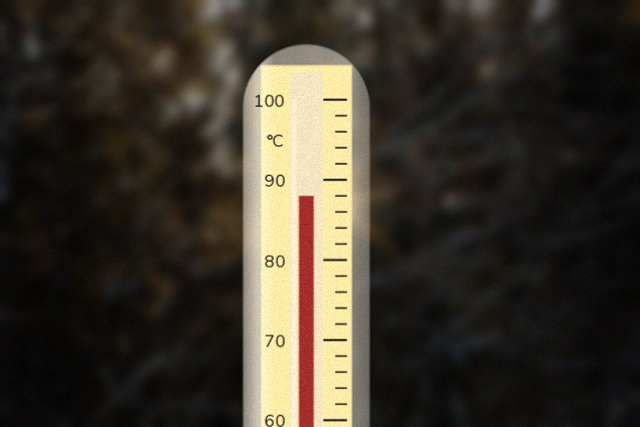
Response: 88°C
